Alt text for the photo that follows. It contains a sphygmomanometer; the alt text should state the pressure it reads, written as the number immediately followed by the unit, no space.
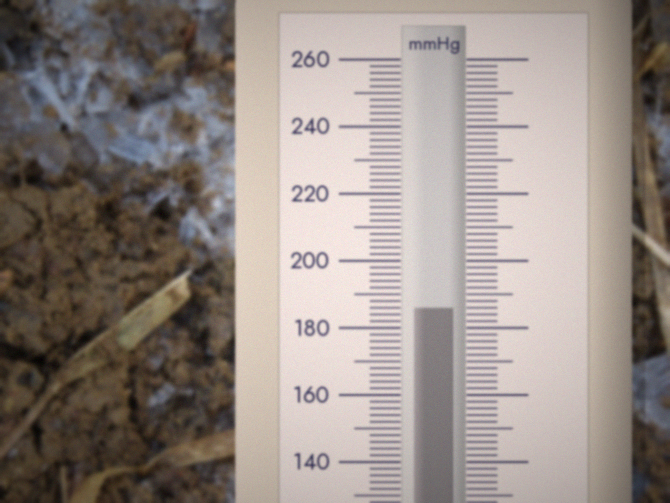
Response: 186mmHg
